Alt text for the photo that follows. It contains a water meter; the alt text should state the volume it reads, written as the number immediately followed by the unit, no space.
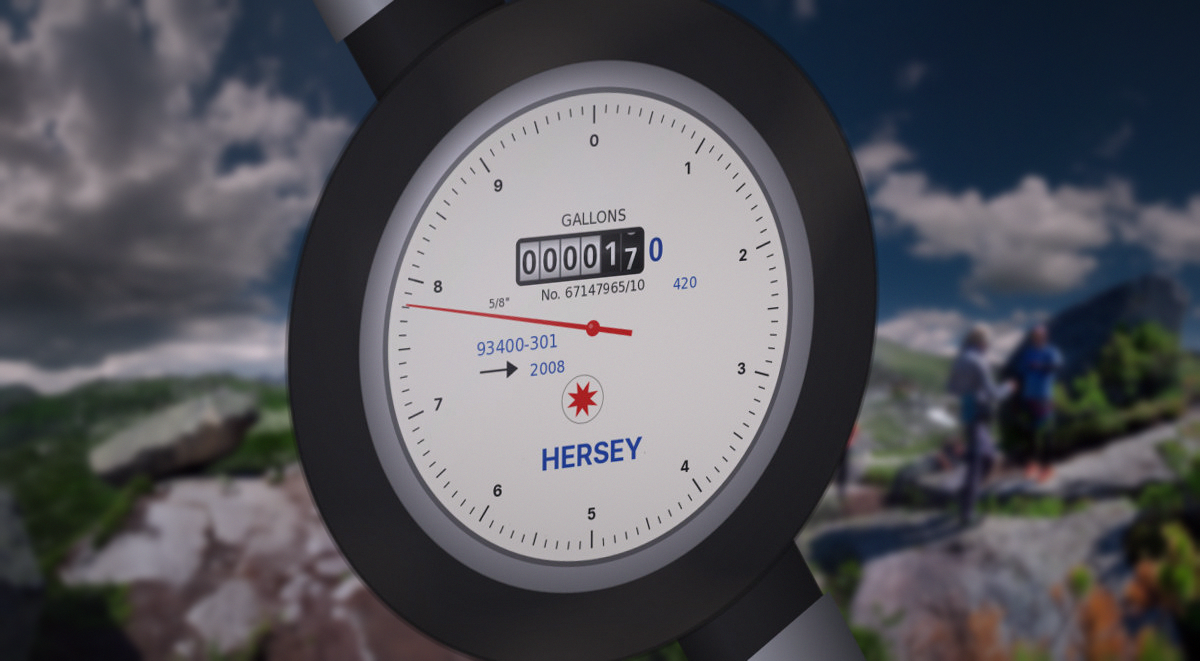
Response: 167.8gal
